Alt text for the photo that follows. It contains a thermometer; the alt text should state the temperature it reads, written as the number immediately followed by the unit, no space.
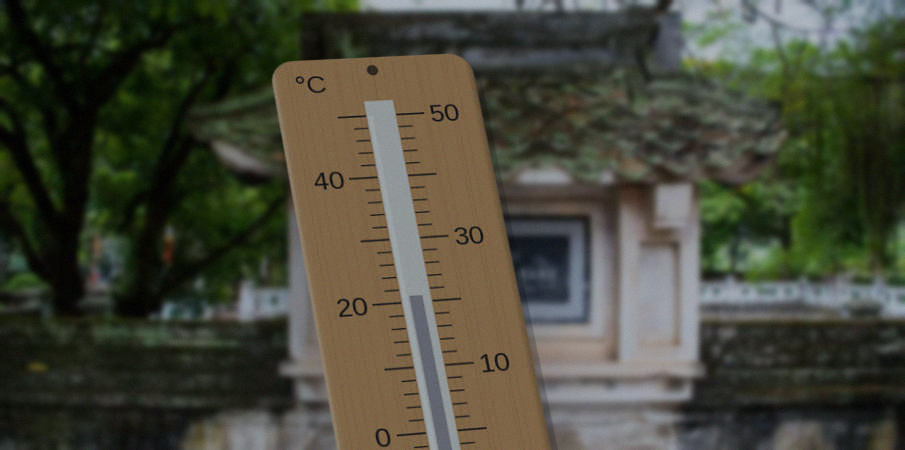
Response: 21°C
